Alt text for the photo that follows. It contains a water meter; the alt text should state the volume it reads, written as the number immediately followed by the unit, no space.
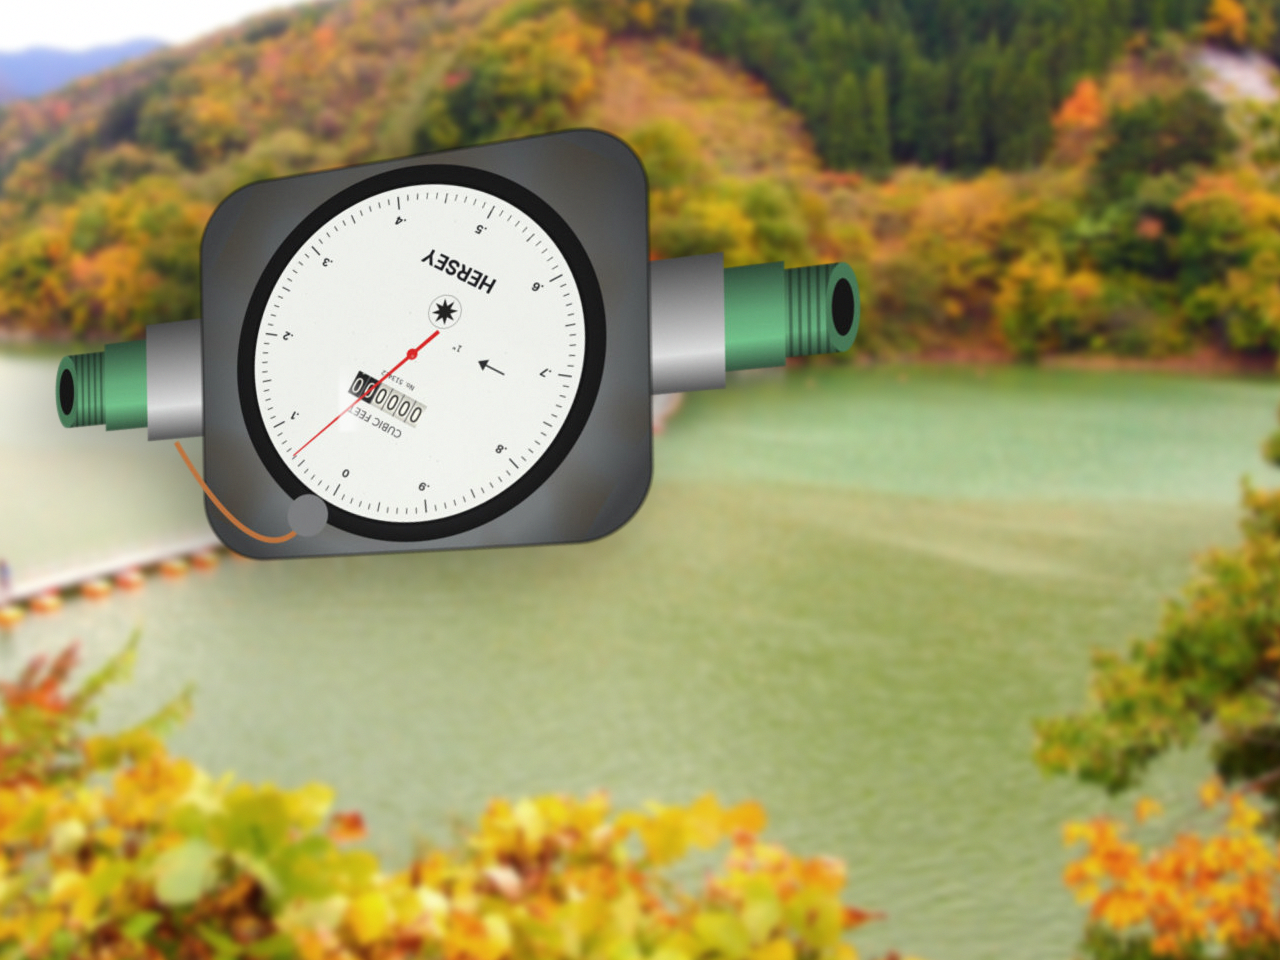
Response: 0.06ft³
